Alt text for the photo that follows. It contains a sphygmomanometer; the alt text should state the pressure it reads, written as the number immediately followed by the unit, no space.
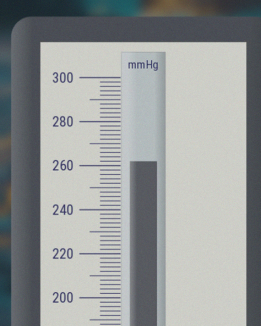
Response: 262mmHg
